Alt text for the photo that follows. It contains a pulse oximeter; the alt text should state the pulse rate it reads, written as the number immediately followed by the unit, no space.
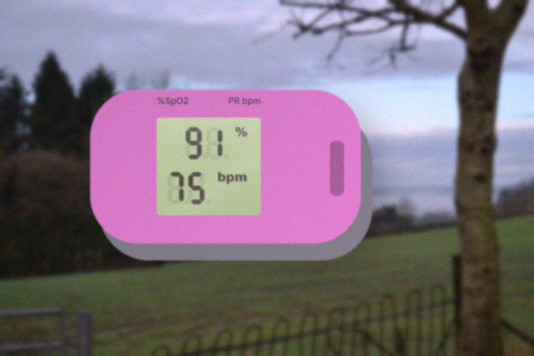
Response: 75bpm
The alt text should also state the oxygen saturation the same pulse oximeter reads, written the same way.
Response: 91%
